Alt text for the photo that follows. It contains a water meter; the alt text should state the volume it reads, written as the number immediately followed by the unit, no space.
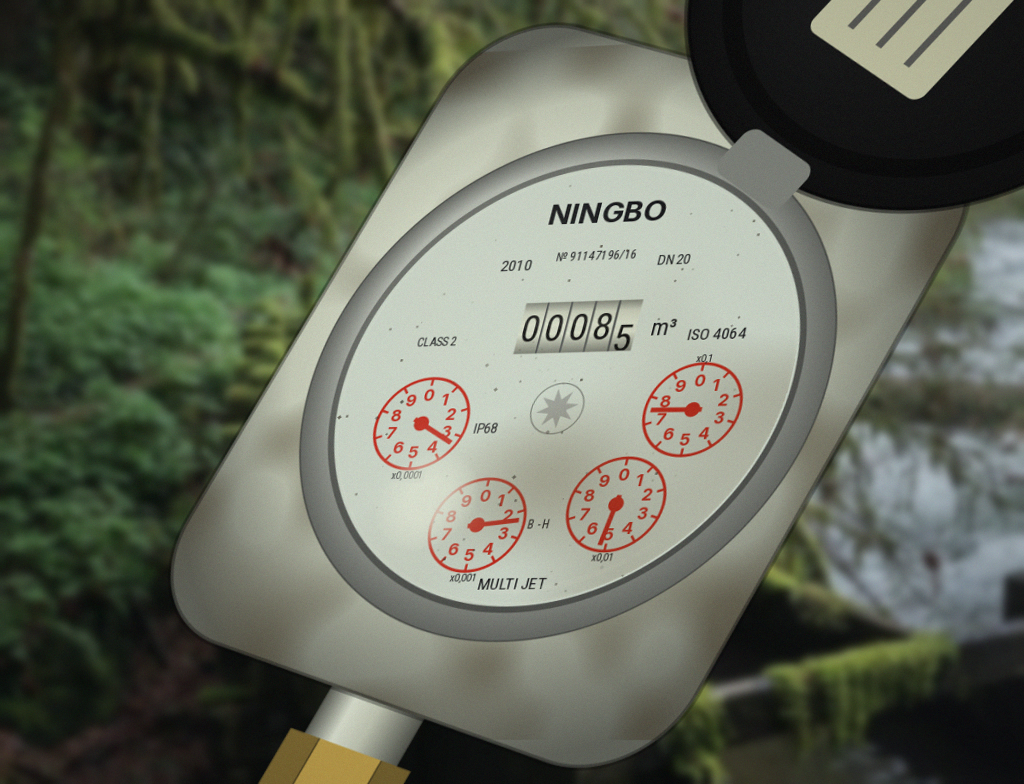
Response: 84.7523m³
